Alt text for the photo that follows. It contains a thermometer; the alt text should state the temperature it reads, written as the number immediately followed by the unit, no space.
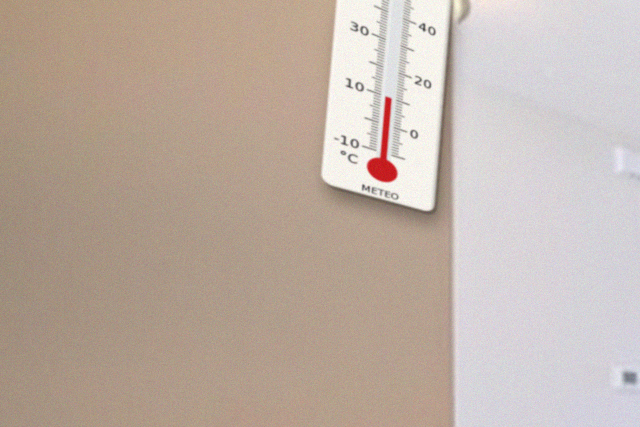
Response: 10°C
